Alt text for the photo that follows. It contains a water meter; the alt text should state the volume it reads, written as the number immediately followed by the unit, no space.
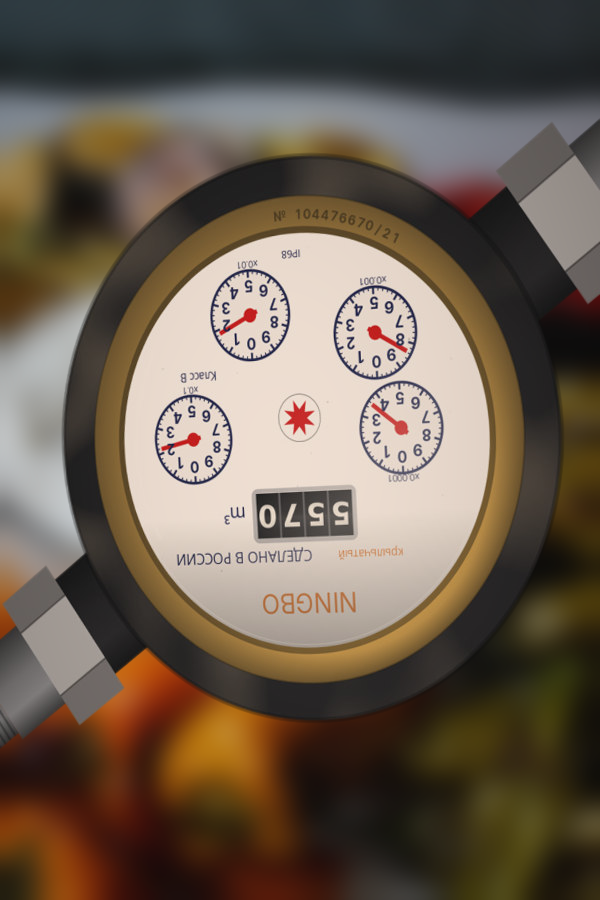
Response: 5570.2183m³
